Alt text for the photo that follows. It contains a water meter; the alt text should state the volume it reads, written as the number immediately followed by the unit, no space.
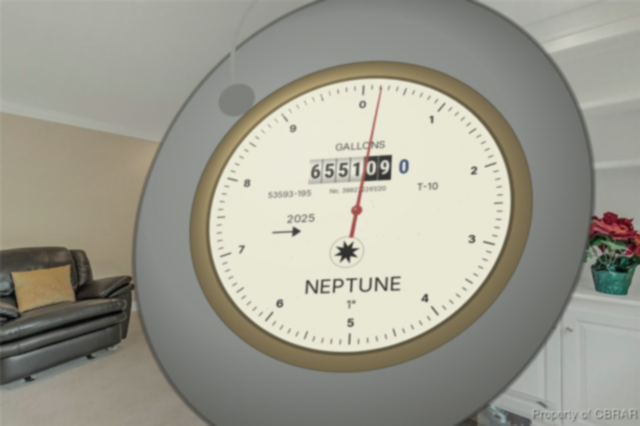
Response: 6551090.2gal
